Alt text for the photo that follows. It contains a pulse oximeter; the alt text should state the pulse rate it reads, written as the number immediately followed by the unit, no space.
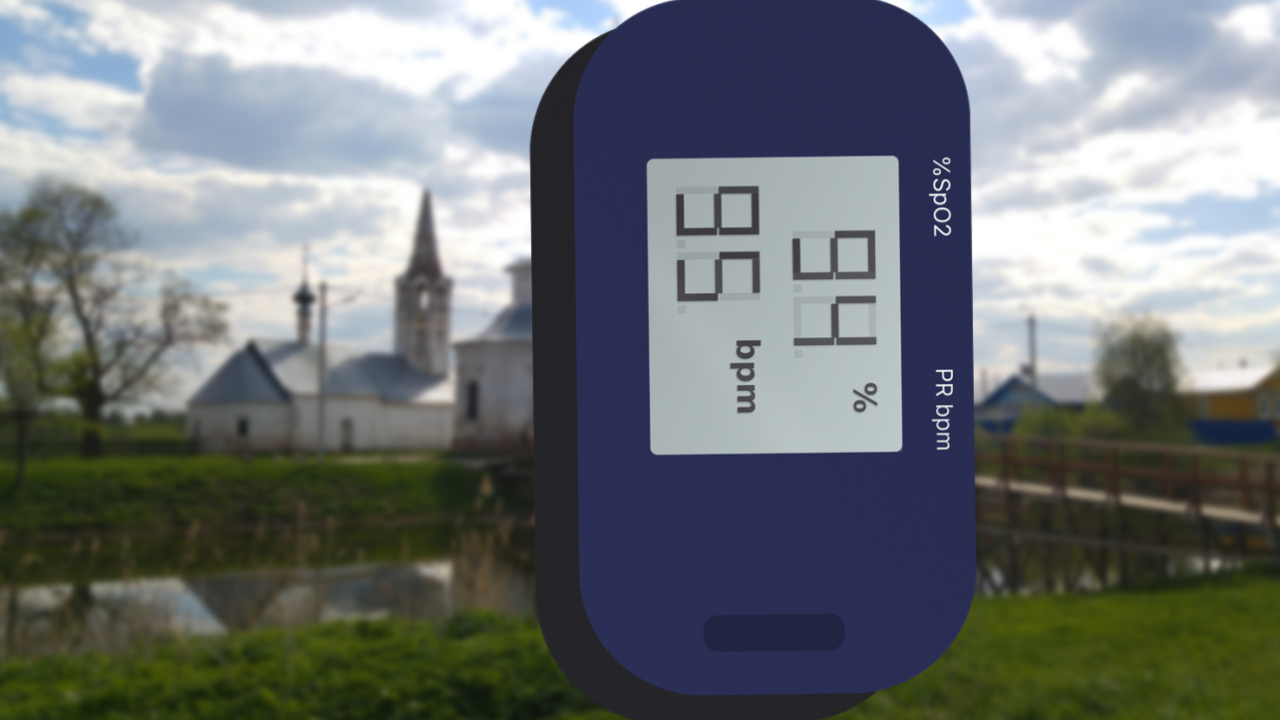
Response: 95bpm
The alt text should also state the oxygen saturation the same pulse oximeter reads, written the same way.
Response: 94%
